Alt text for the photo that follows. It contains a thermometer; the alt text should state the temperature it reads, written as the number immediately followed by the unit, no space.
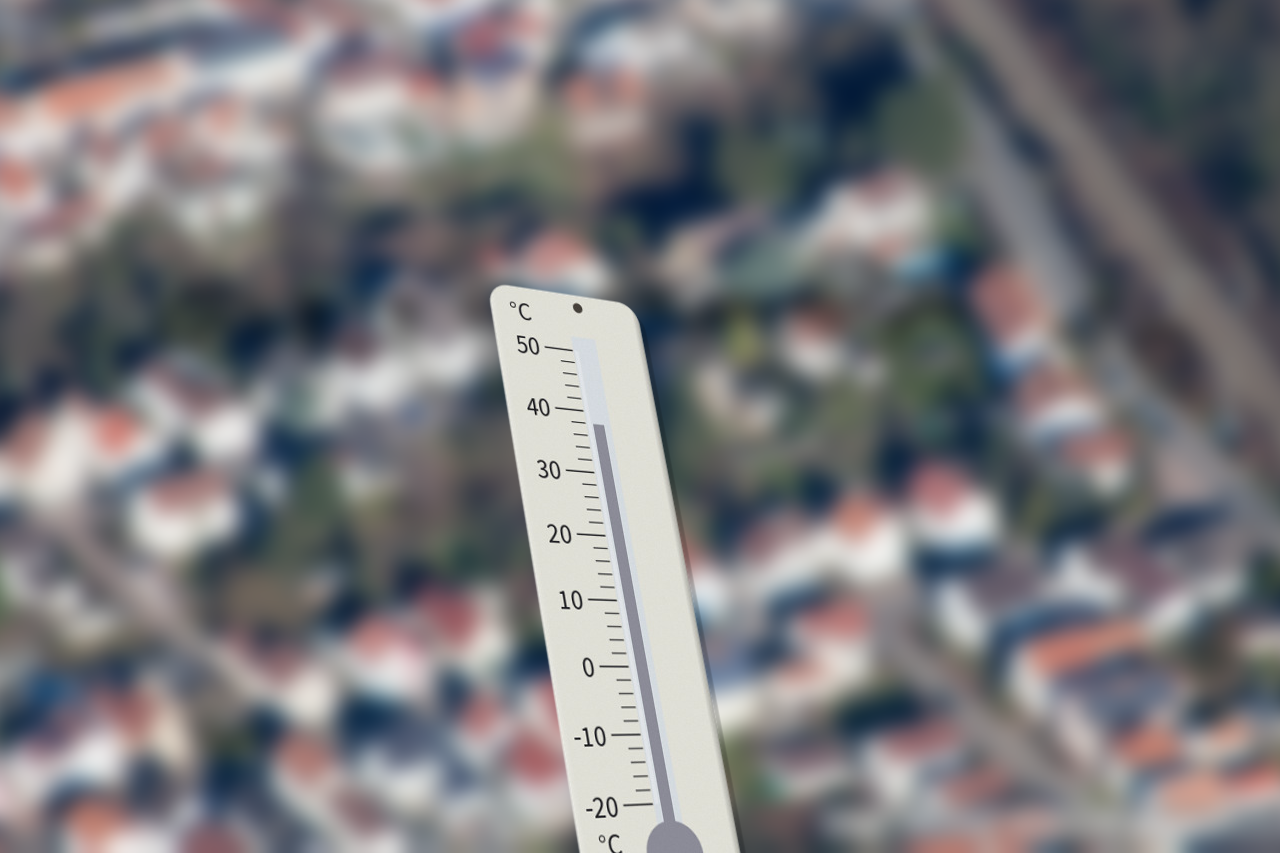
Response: 38°C
